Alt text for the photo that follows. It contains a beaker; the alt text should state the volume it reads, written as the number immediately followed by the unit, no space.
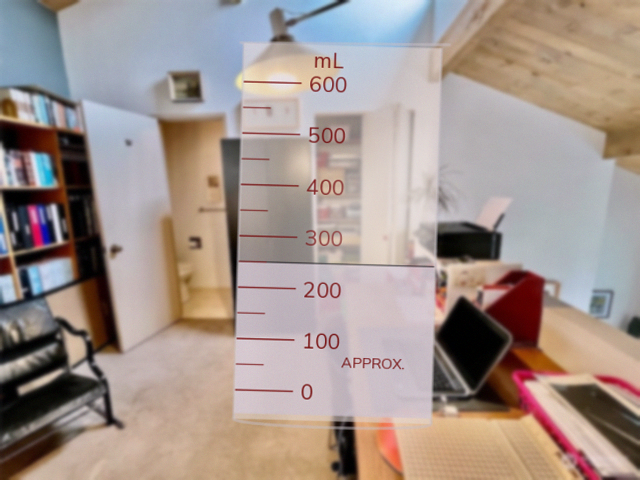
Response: 250mL
